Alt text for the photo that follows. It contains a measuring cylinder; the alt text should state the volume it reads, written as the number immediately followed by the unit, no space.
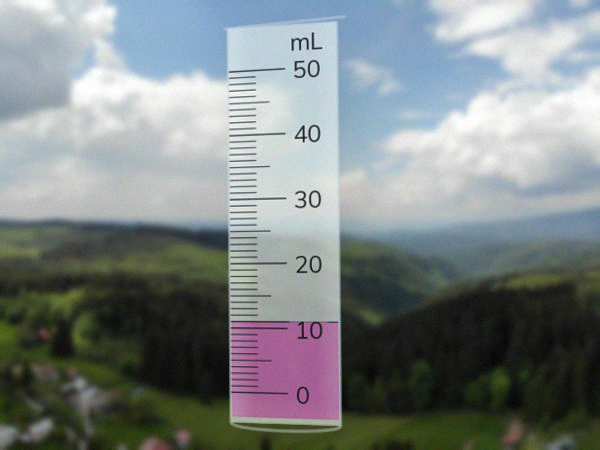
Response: 11mL
